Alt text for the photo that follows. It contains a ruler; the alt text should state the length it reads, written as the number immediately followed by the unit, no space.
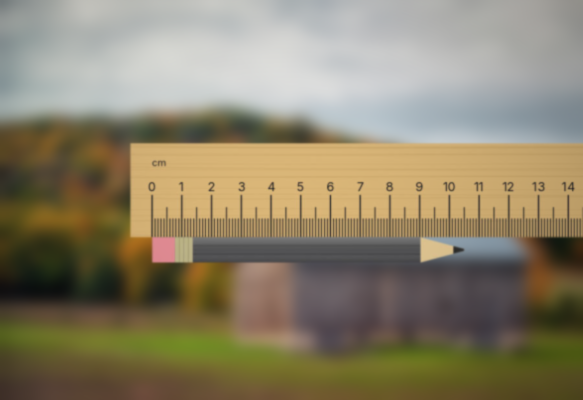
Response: 10.5cm
